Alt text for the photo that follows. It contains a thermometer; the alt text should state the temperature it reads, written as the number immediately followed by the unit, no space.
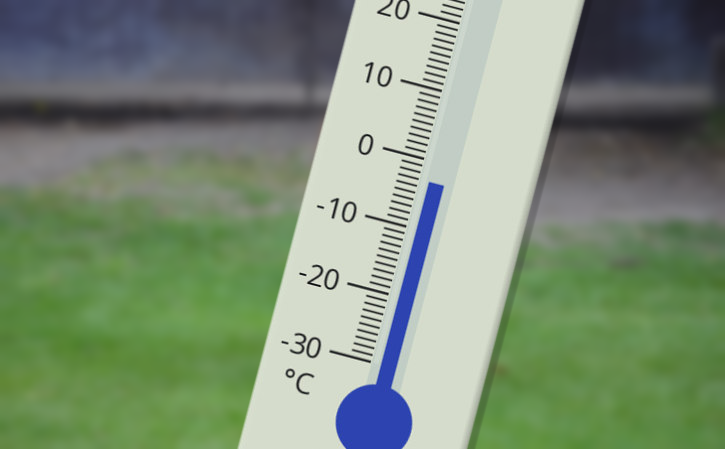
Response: -3°C
